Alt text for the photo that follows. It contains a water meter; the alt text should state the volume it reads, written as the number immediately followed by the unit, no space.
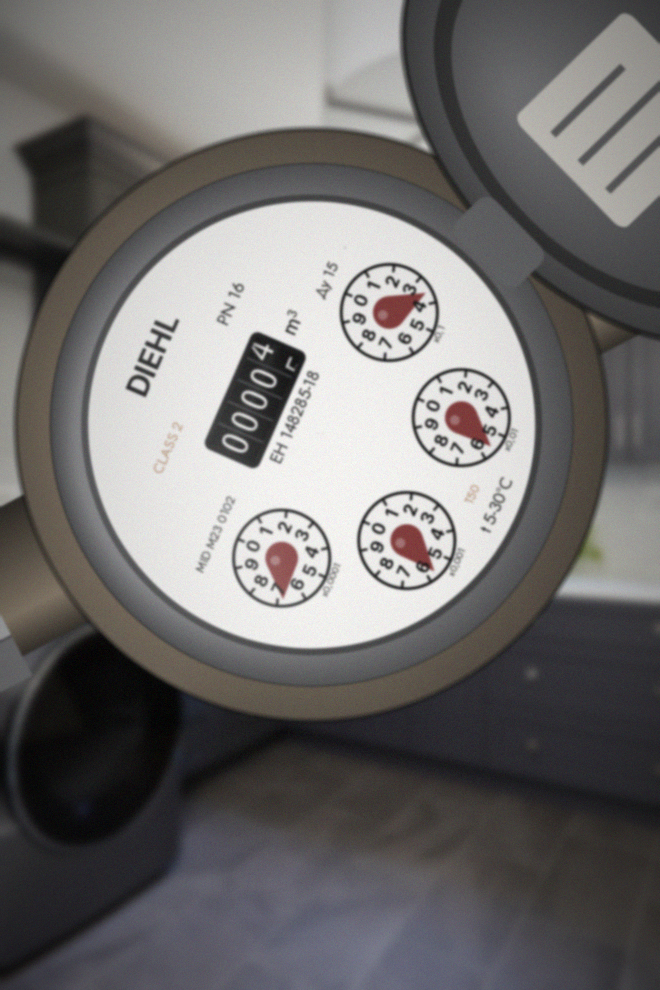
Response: 4.3556m³
